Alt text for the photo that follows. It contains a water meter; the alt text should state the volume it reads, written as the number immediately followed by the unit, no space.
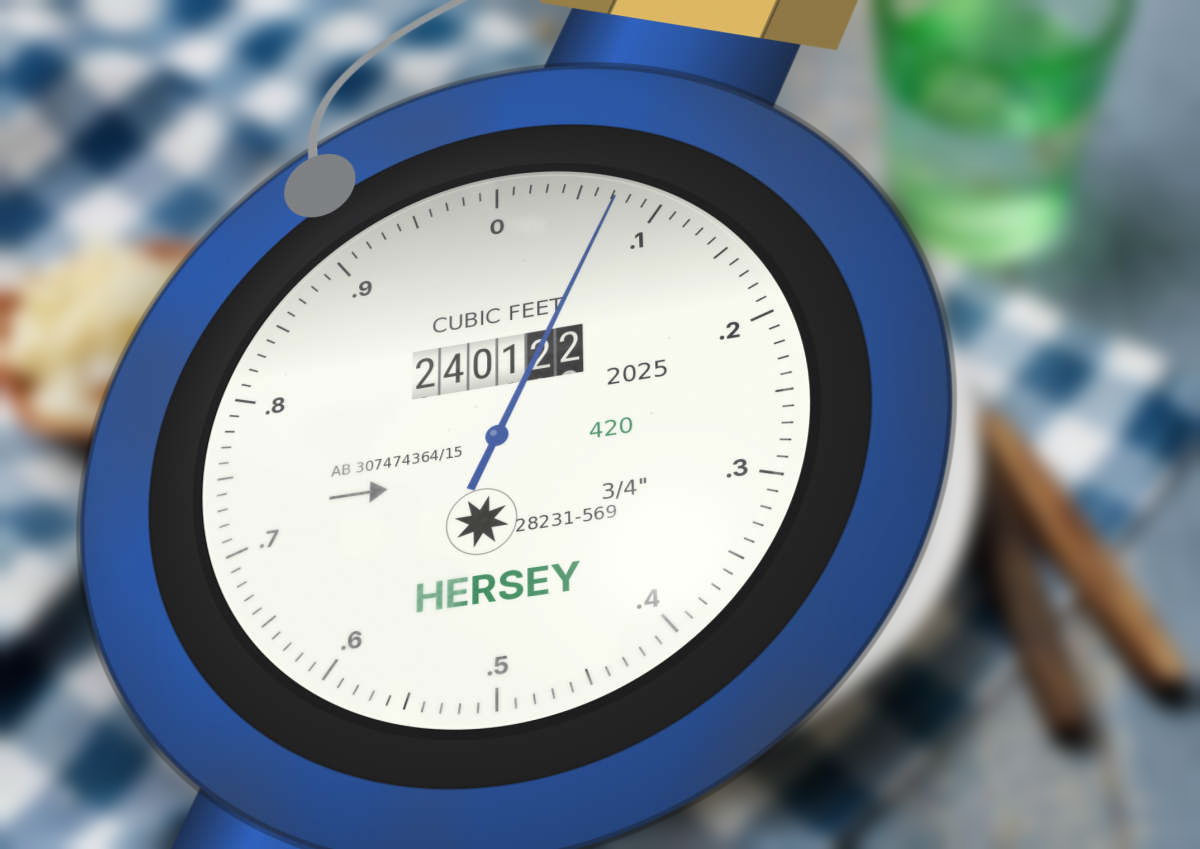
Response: 240122.07ft³
